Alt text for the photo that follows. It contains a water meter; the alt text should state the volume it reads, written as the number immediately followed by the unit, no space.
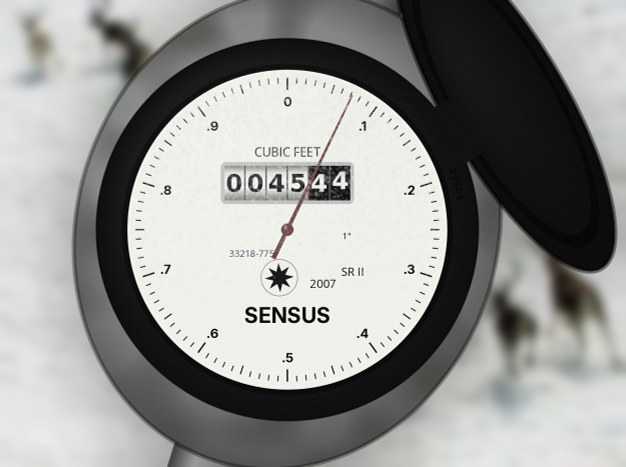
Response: 4544.07ft³
